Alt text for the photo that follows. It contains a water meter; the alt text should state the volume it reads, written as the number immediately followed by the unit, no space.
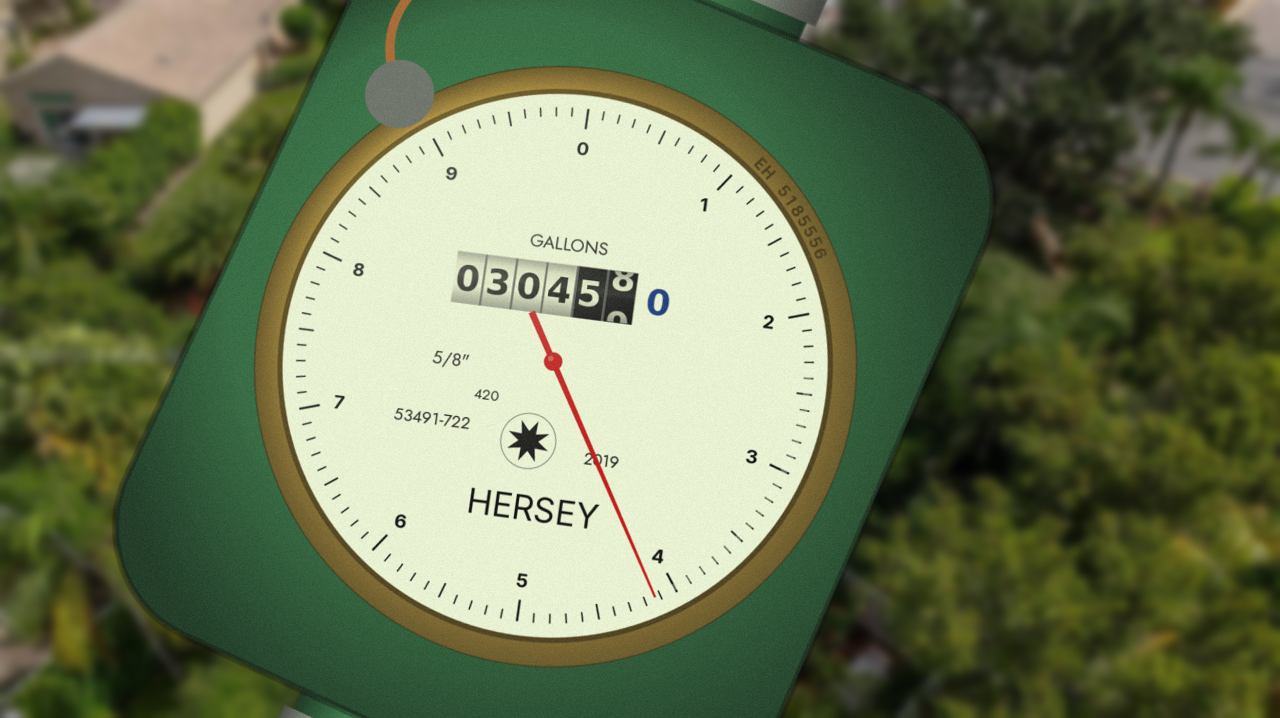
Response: 304584.1gal
